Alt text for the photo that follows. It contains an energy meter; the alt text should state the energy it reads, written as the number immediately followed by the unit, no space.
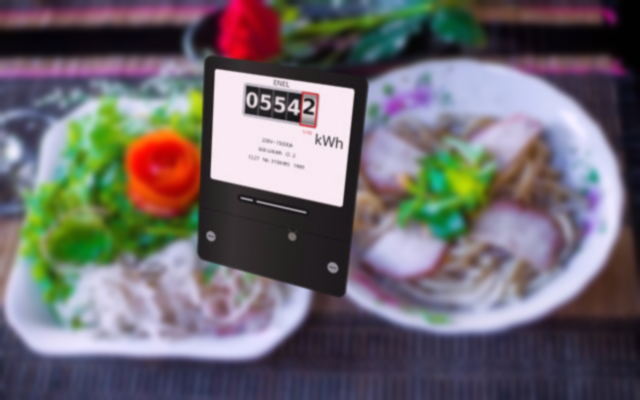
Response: 554.2kWh
